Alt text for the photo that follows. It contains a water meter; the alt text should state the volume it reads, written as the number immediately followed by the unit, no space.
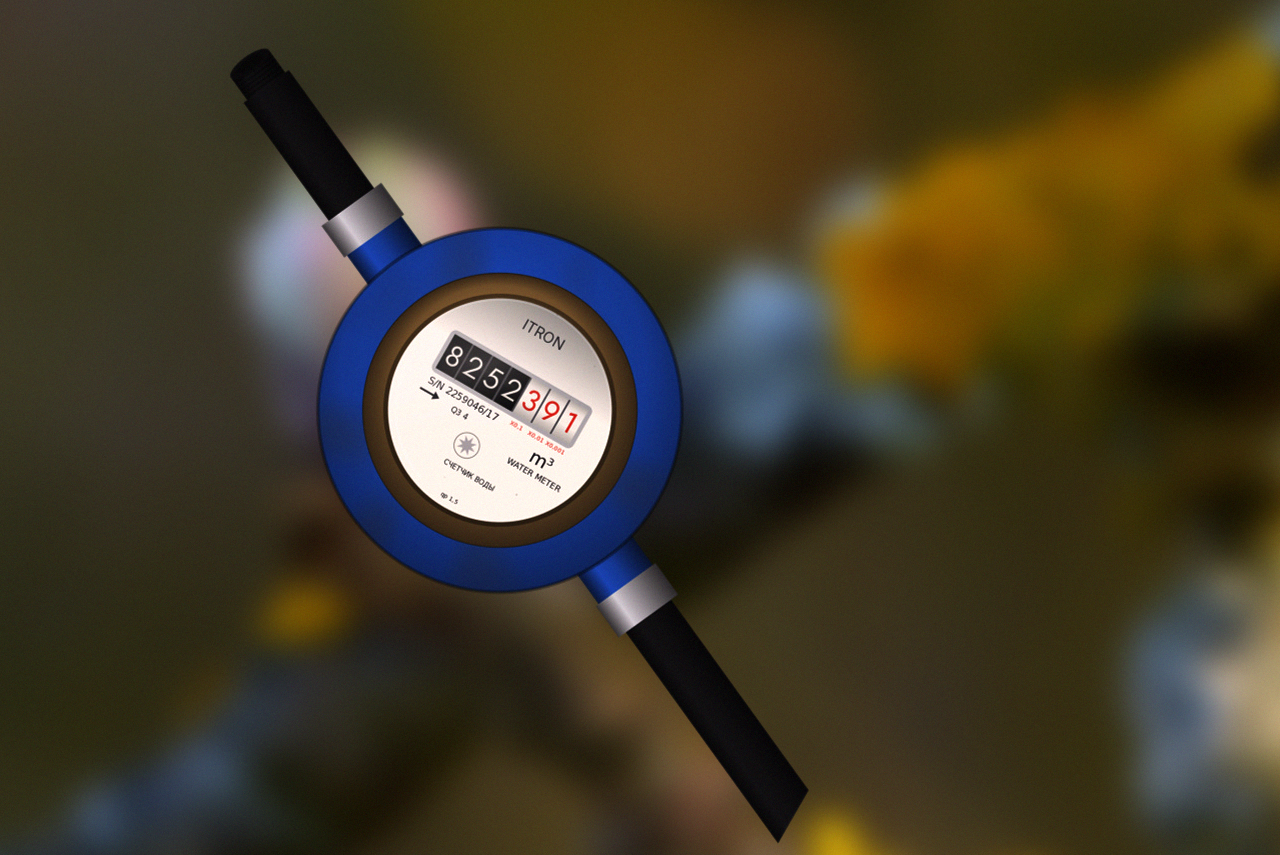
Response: 8252.391m³
